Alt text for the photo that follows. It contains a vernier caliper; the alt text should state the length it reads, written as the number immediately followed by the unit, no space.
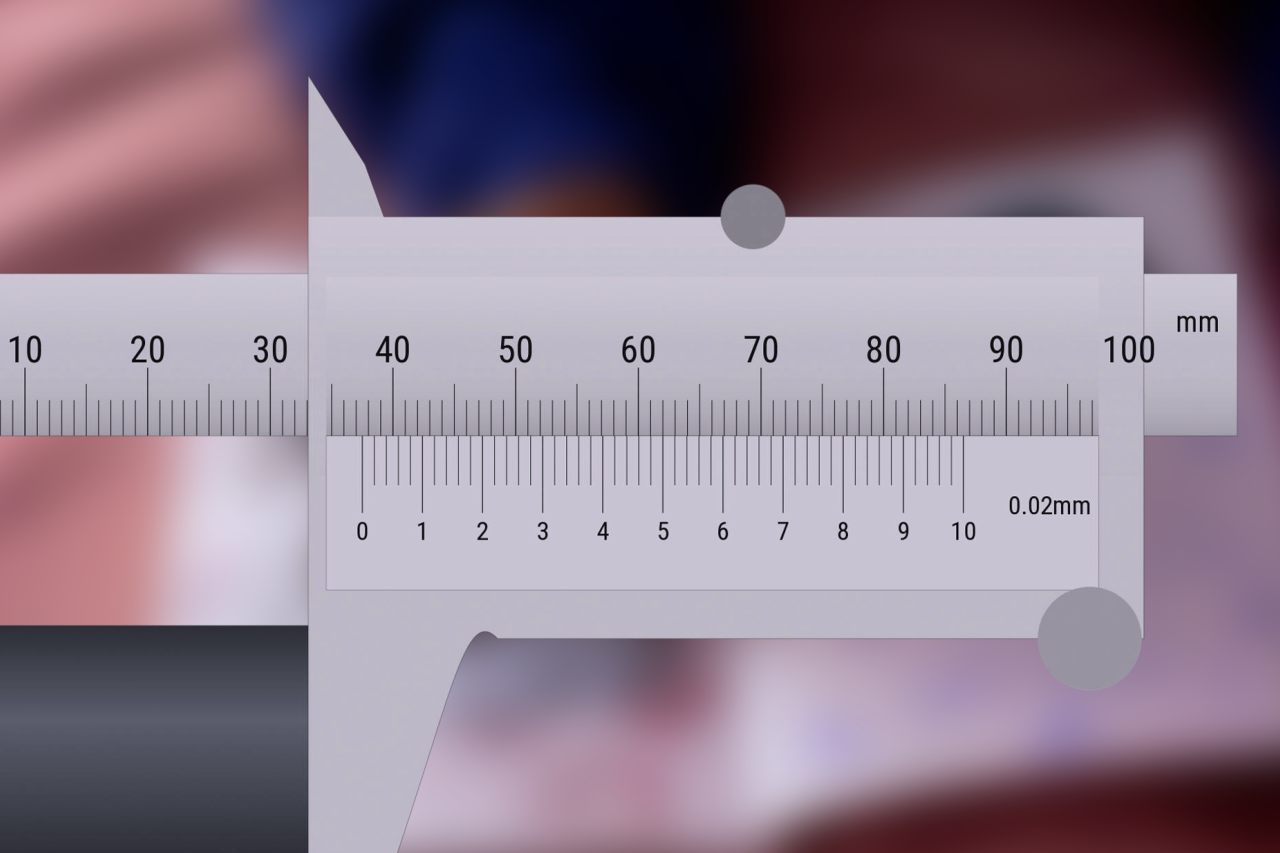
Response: 37.5mm
